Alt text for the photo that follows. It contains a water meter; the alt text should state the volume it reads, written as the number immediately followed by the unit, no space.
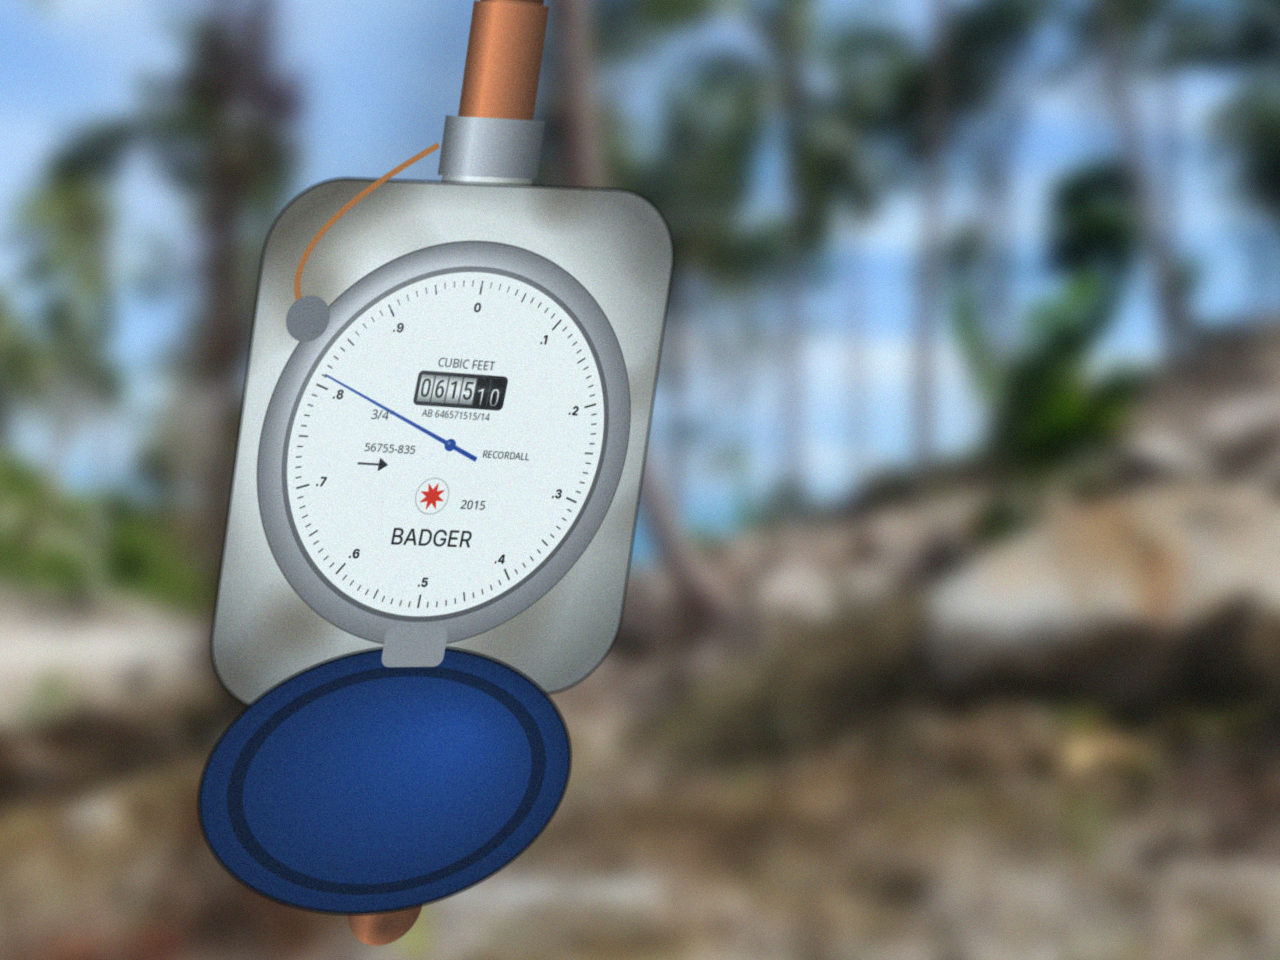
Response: 61509.81ft³
